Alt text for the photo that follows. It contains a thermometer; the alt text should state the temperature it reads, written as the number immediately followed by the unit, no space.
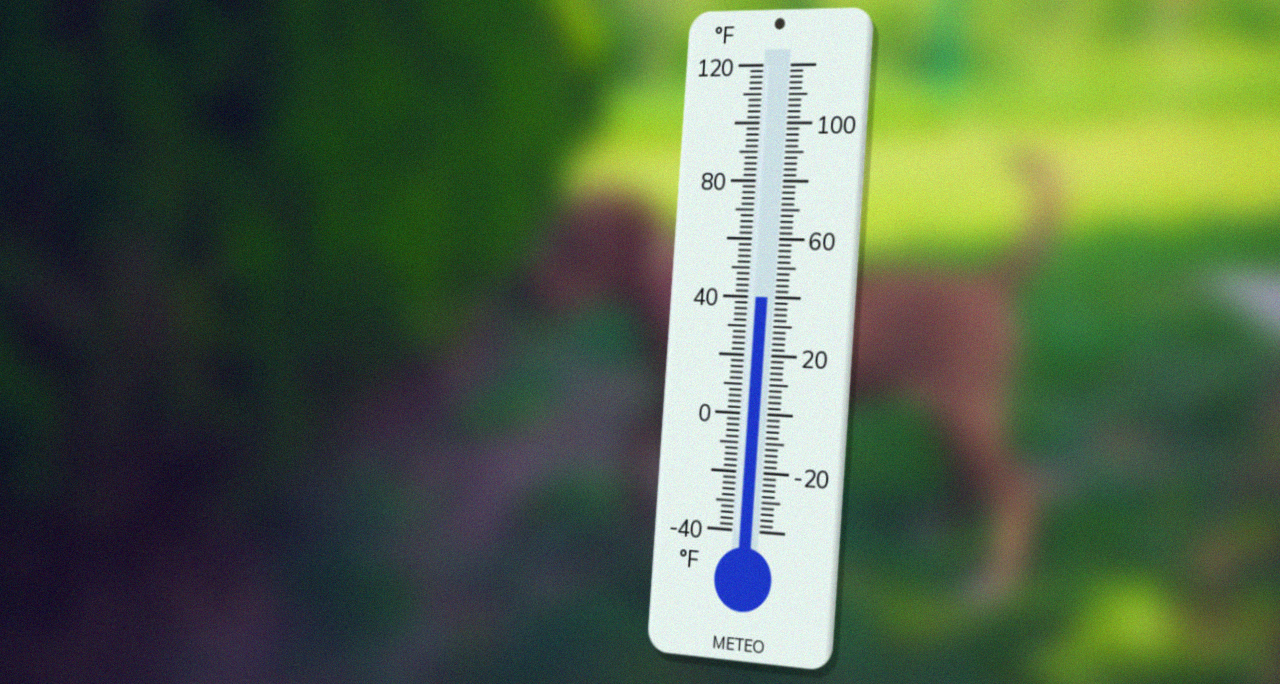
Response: 40°F
